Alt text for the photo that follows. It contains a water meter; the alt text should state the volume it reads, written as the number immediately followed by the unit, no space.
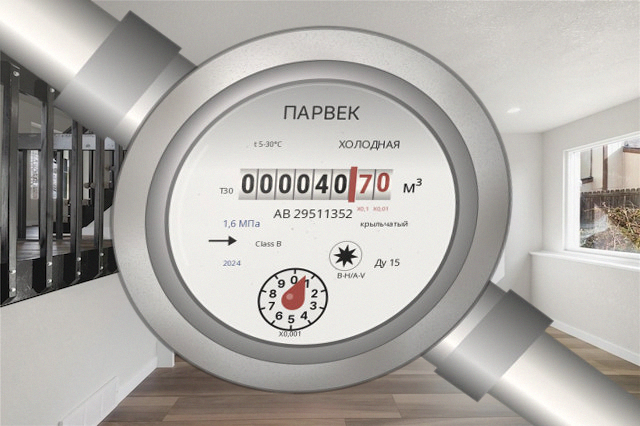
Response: 40.700m³
